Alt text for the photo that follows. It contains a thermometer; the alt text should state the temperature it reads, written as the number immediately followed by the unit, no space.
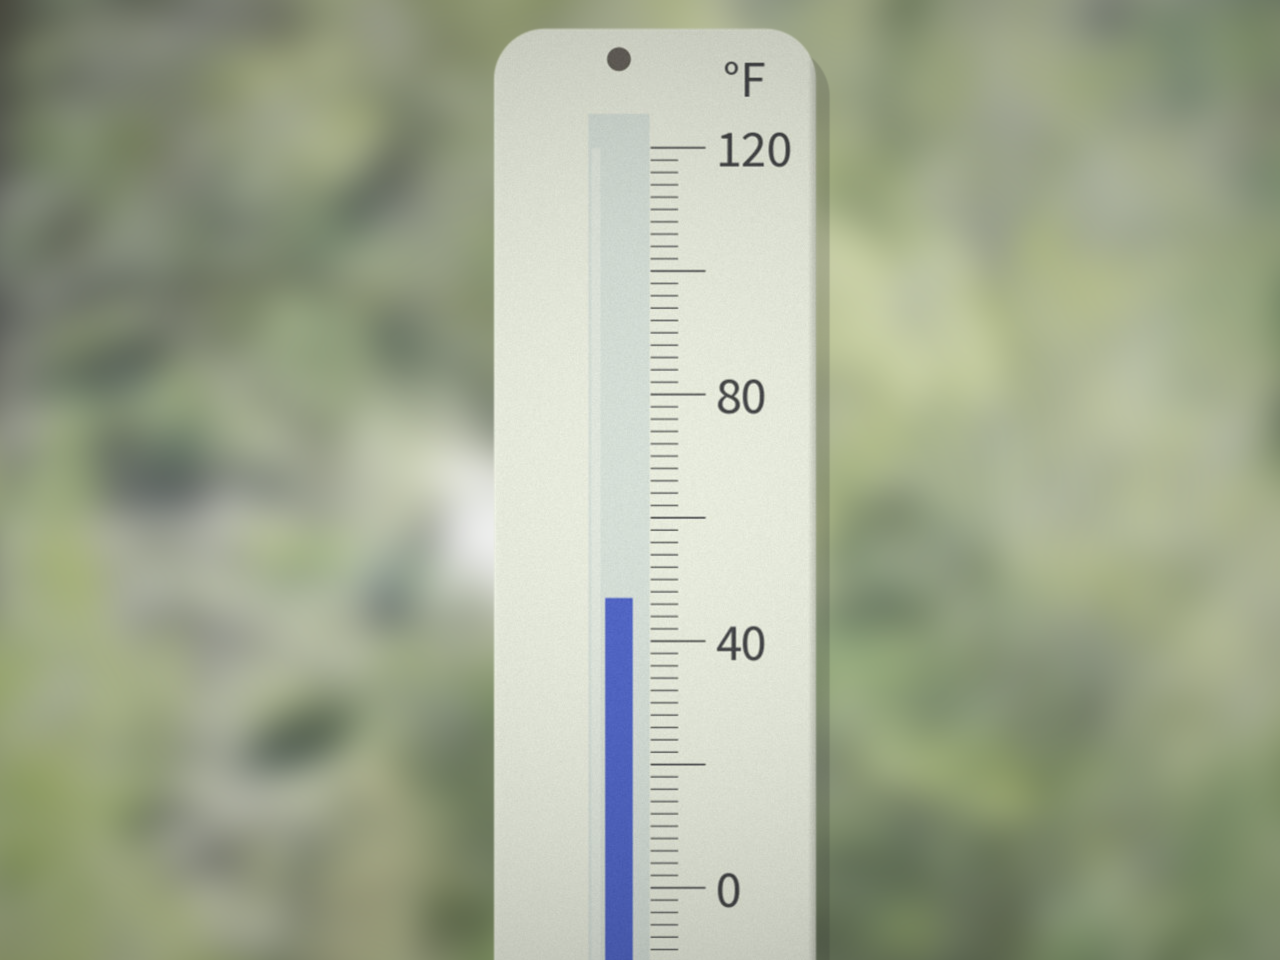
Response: 47°F
